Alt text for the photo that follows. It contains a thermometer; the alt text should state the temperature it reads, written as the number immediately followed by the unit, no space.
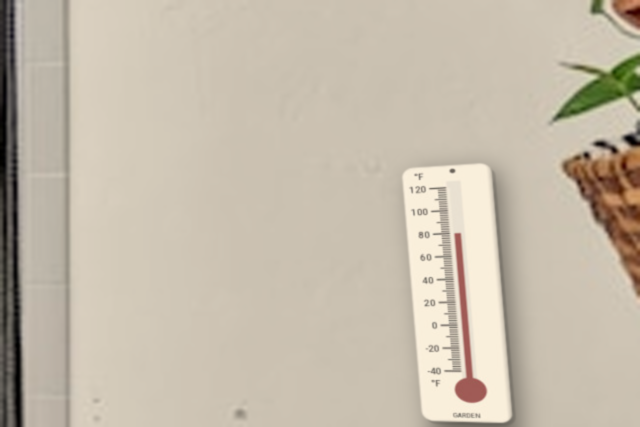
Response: 80°F
